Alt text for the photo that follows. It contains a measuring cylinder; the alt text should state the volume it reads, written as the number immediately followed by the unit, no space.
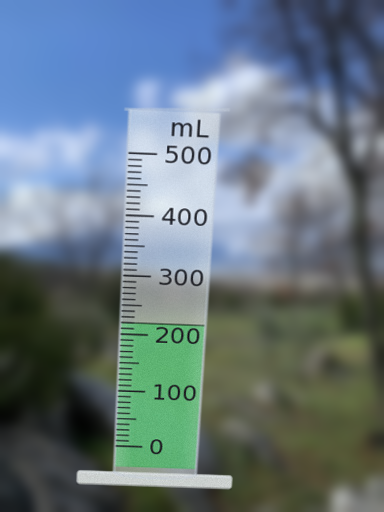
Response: 220mL
